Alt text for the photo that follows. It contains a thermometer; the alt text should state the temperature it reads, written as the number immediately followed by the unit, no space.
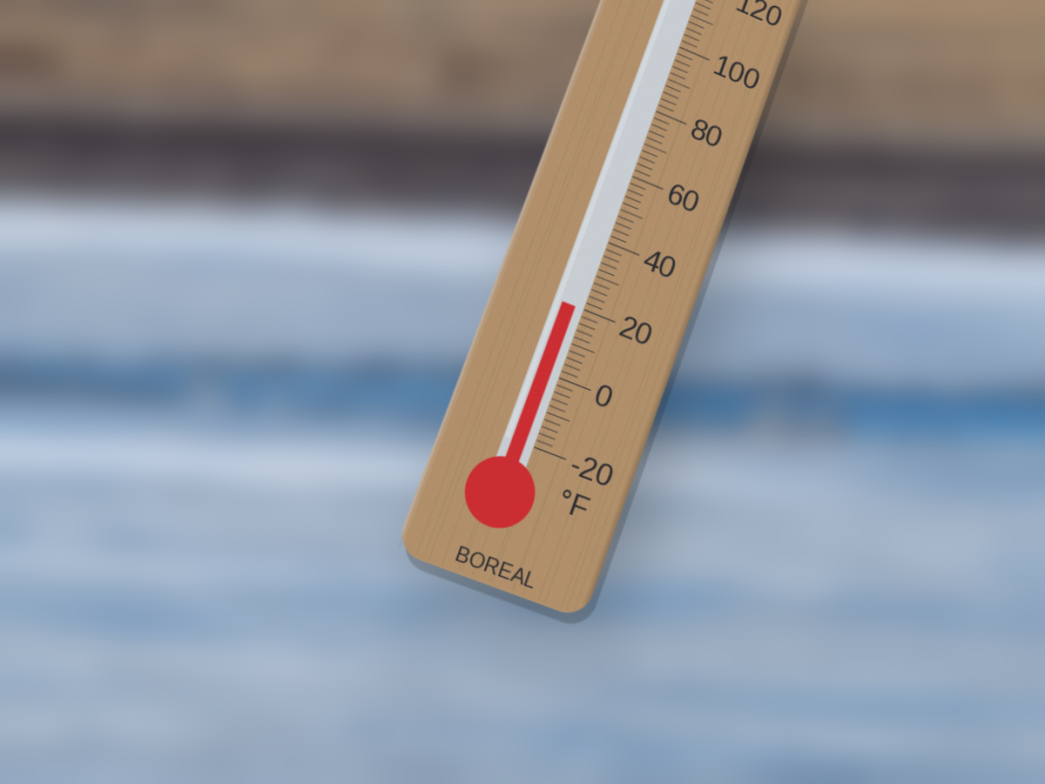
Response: 20°F
